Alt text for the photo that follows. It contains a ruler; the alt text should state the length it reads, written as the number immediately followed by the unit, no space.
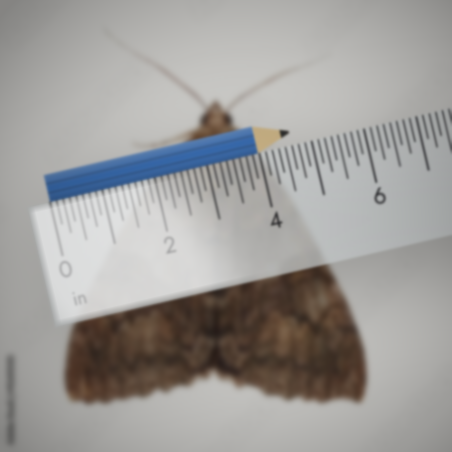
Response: 4.625in
